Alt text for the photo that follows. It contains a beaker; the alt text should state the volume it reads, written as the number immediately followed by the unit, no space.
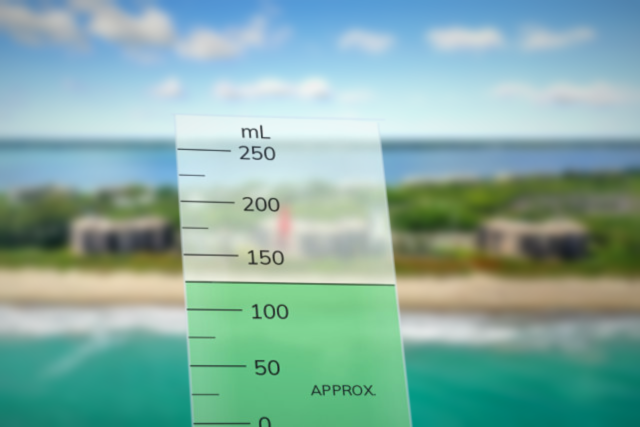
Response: 125mL
